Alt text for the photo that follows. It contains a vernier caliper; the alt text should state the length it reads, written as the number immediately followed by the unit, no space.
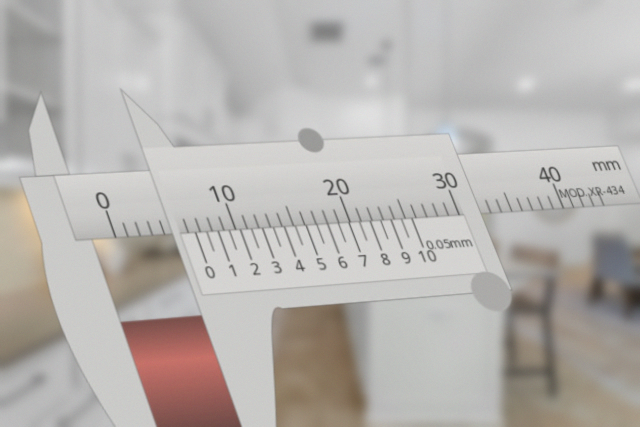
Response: 6.6mm
